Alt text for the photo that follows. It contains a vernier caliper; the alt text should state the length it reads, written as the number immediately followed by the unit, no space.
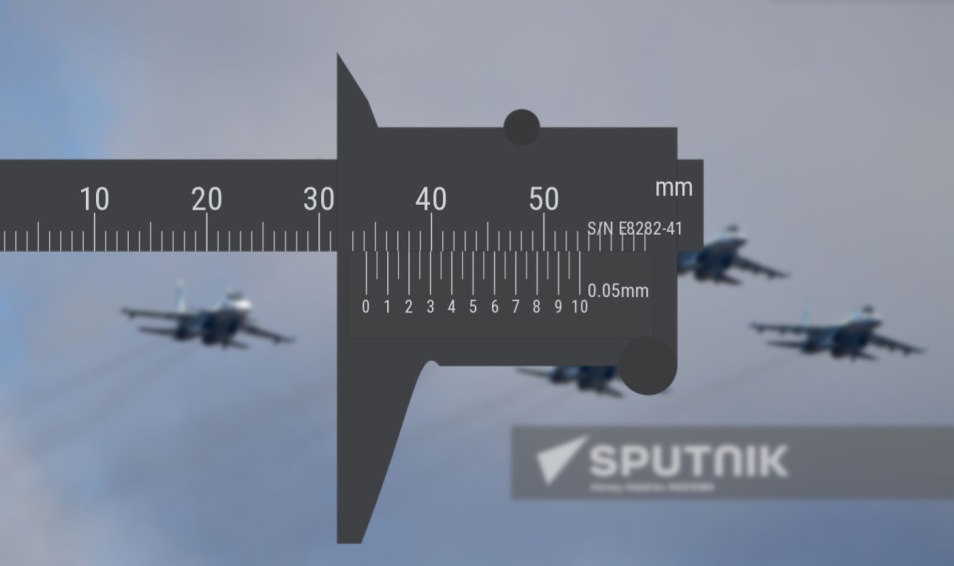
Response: 34.2mm
